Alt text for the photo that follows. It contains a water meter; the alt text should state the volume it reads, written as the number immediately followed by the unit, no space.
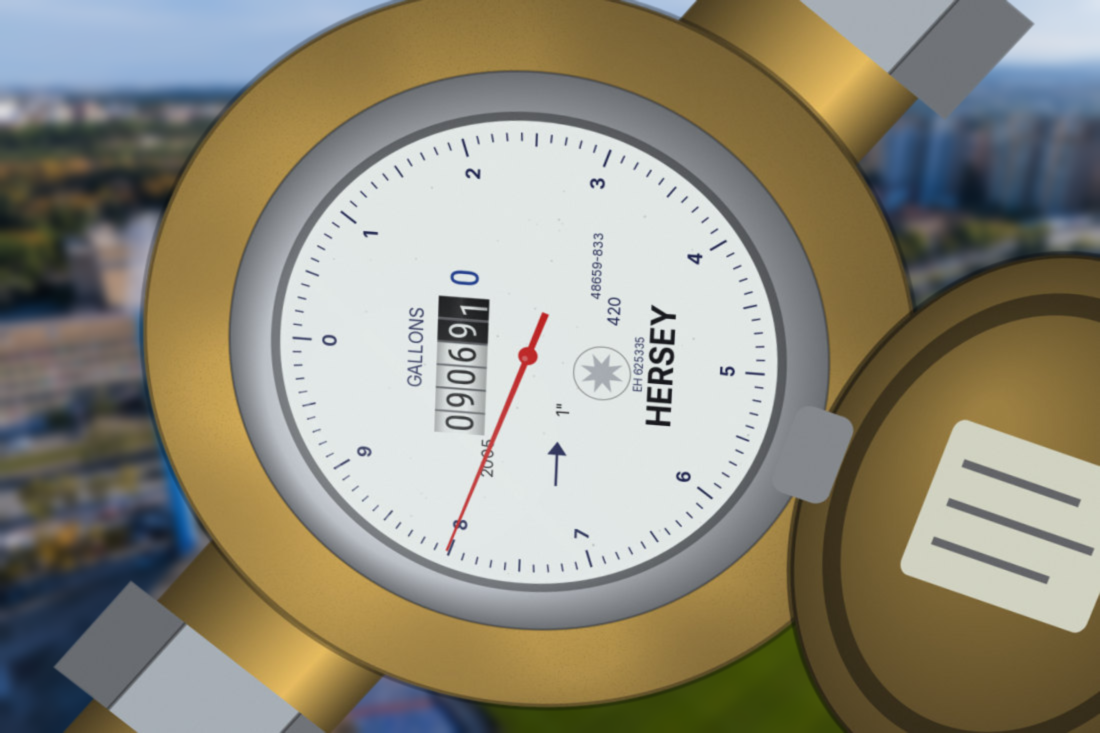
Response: 906908.0gal
